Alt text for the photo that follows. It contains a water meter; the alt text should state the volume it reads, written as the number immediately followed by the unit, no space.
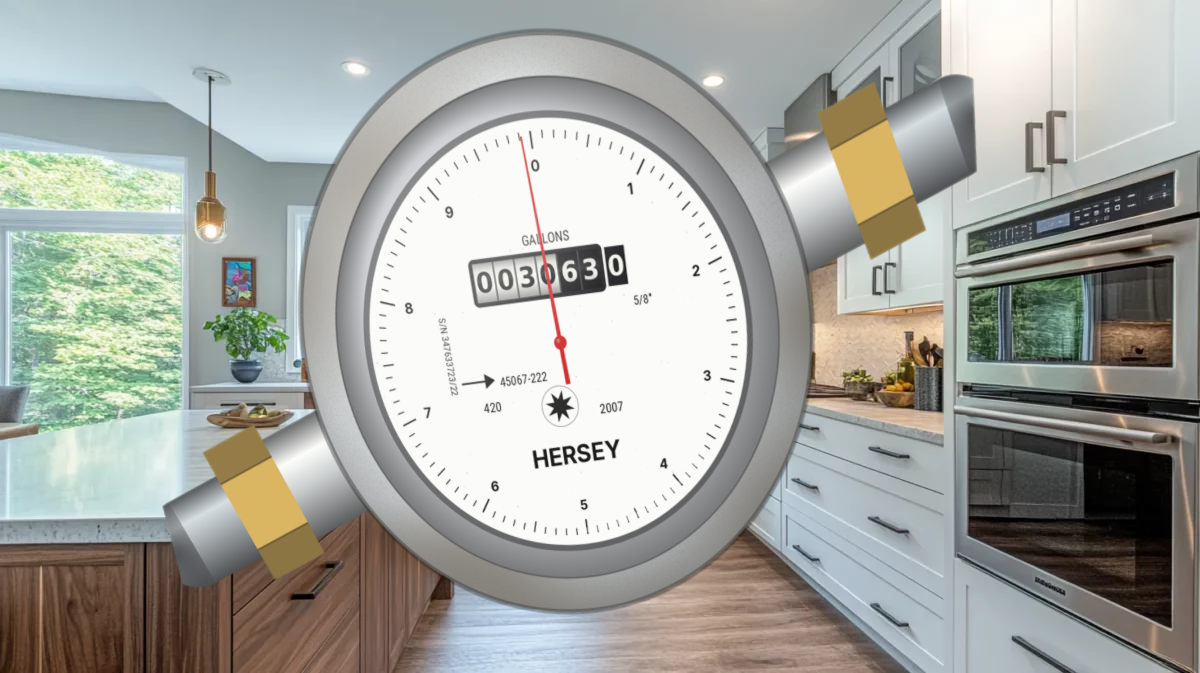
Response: 30629.9gal
